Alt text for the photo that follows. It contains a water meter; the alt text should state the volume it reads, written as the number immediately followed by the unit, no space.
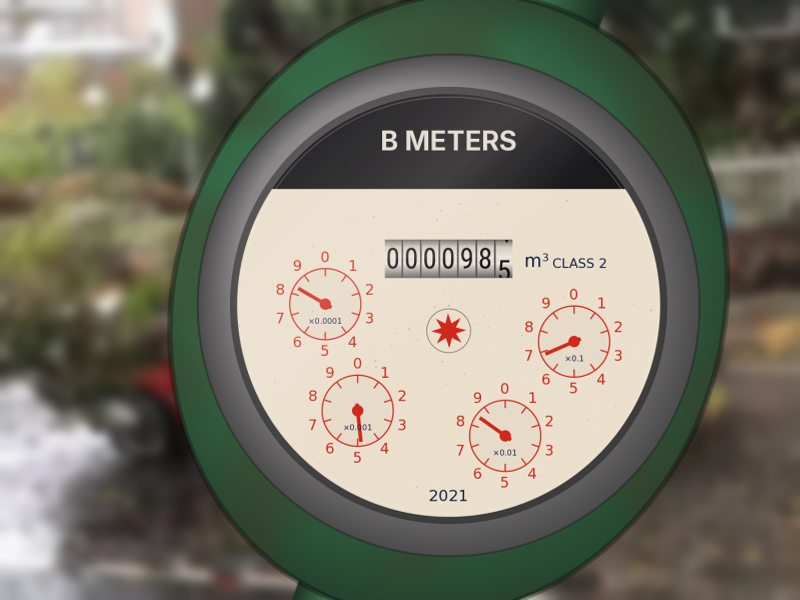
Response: 984.6848m³
